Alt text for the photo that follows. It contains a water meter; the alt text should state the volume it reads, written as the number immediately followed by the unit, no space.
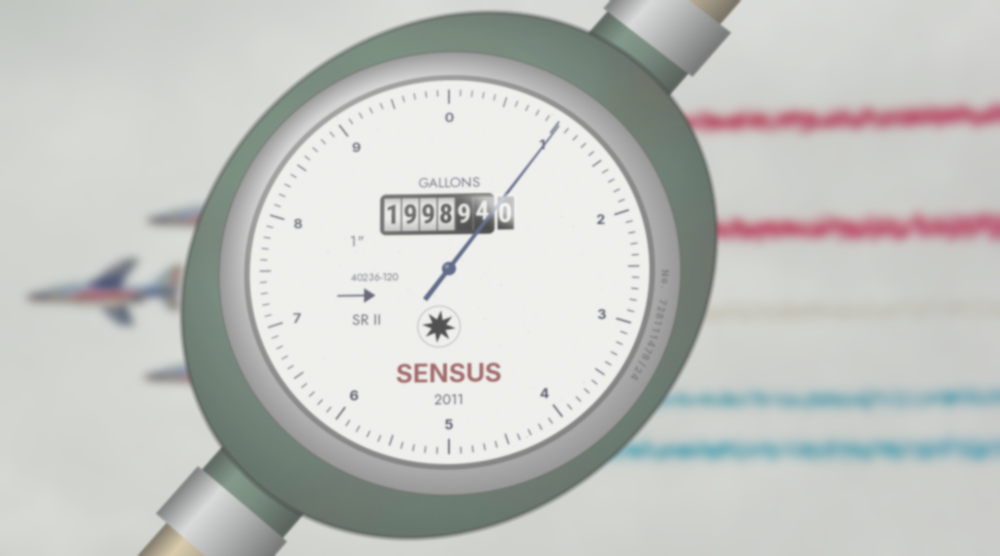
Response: 1998941.0gal
